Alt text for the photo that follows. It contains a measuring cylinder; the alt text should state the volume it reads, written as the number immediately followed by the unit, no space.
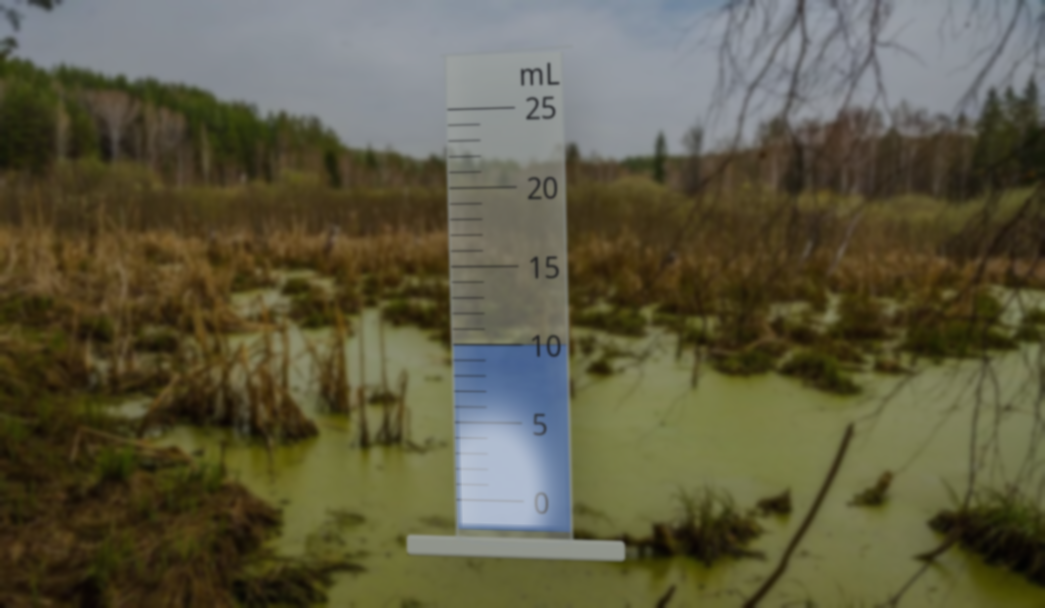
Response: 10mL
